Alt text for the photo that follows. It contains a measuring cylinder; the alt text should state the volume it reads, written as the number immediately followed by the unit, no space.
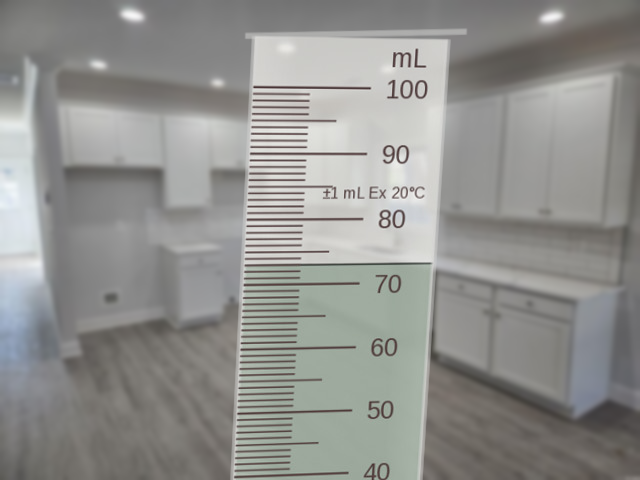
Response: 73mL
